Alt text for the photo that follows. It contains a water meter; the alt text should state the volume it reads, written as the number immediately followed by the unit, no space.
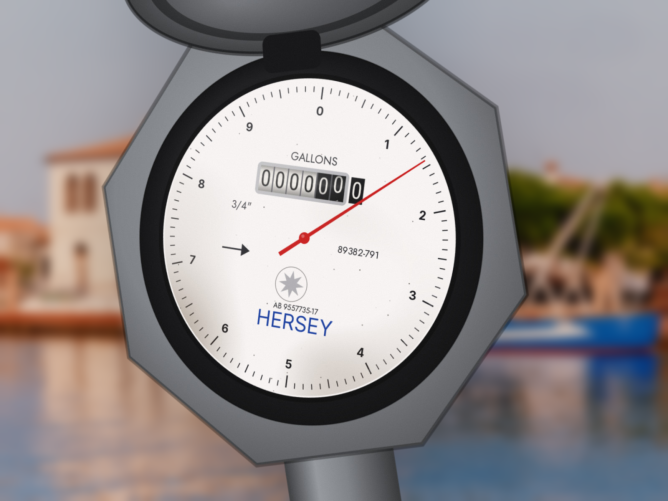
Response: 1.4gal
